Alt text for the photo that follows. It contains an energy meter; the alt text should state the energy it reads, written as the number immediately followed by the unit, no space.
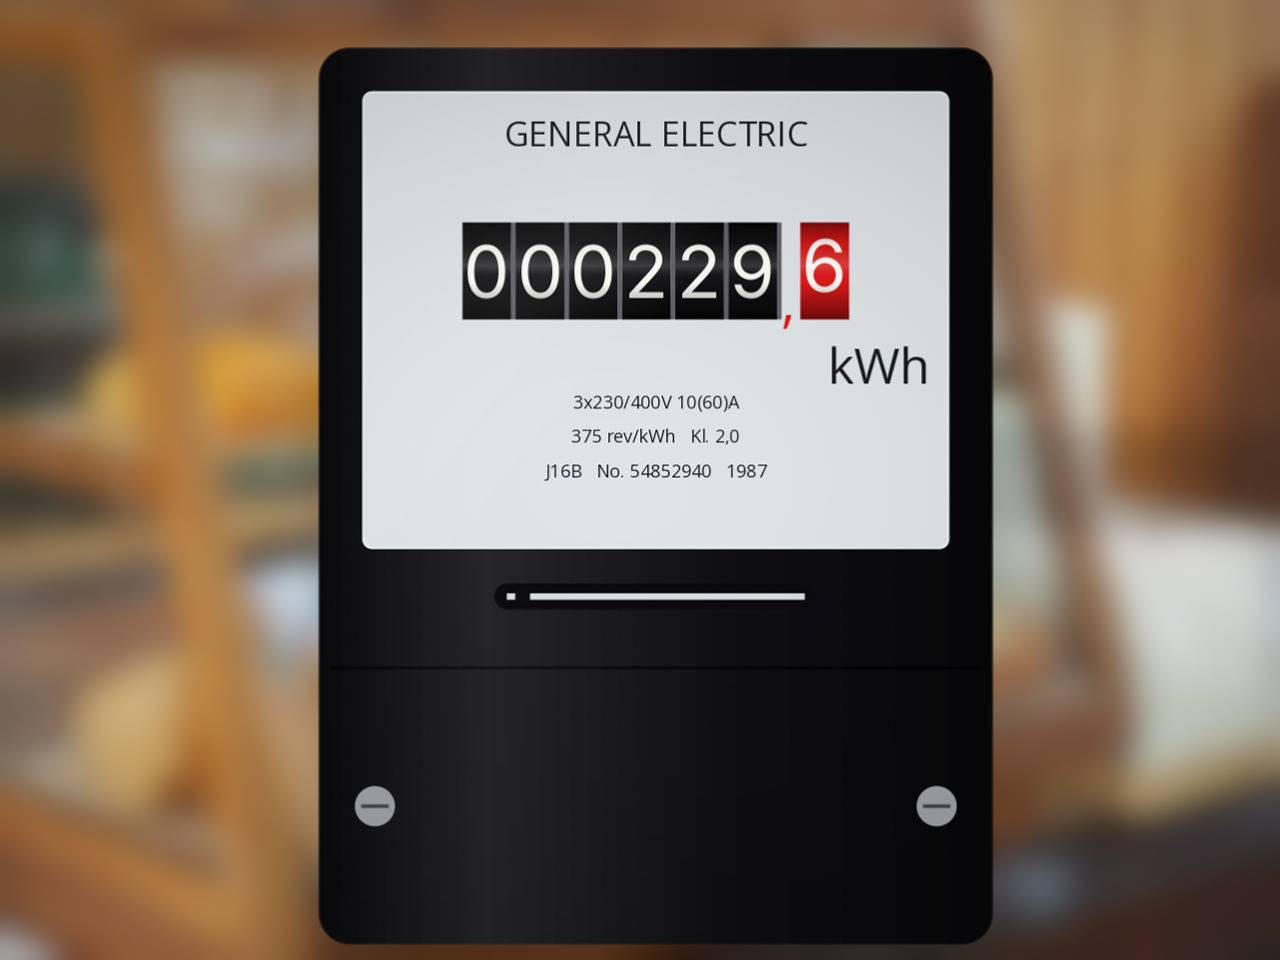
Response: 229.6kWh
